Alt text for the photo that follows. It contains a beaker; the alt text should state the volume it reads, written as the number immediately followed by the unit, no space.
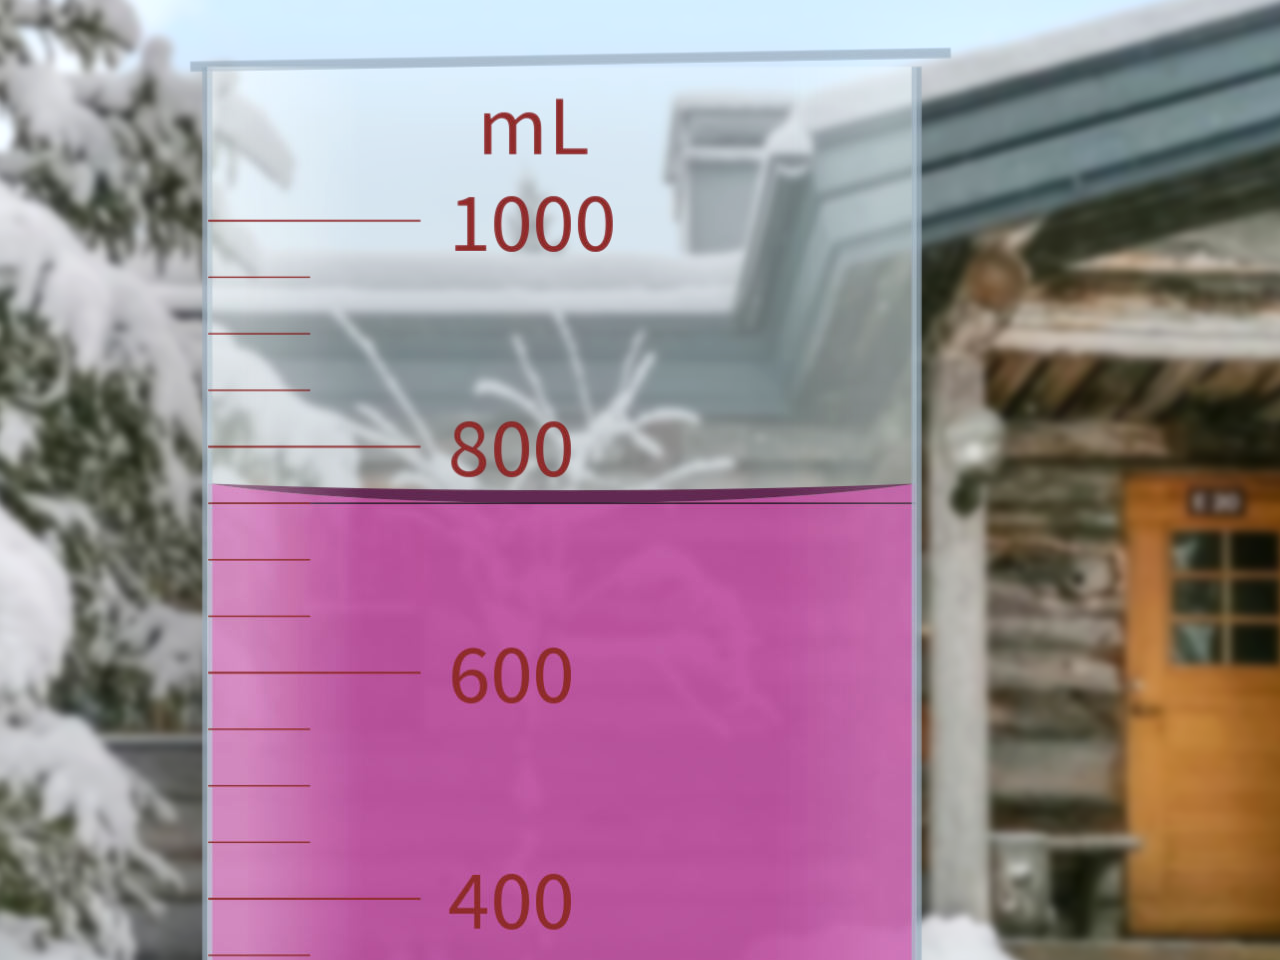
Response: 750mL
